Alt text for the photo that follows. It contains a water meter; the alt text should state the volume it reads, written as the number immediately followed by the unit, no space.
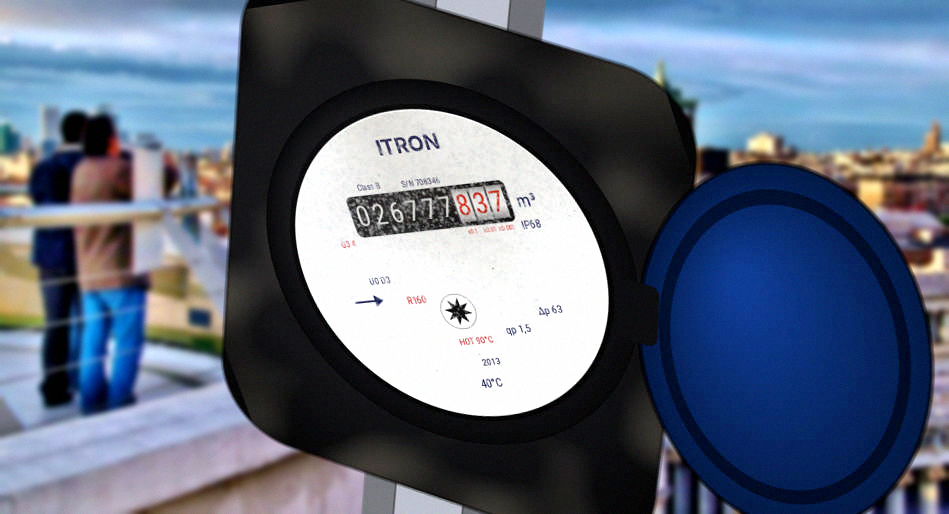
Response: 26777.837m³
